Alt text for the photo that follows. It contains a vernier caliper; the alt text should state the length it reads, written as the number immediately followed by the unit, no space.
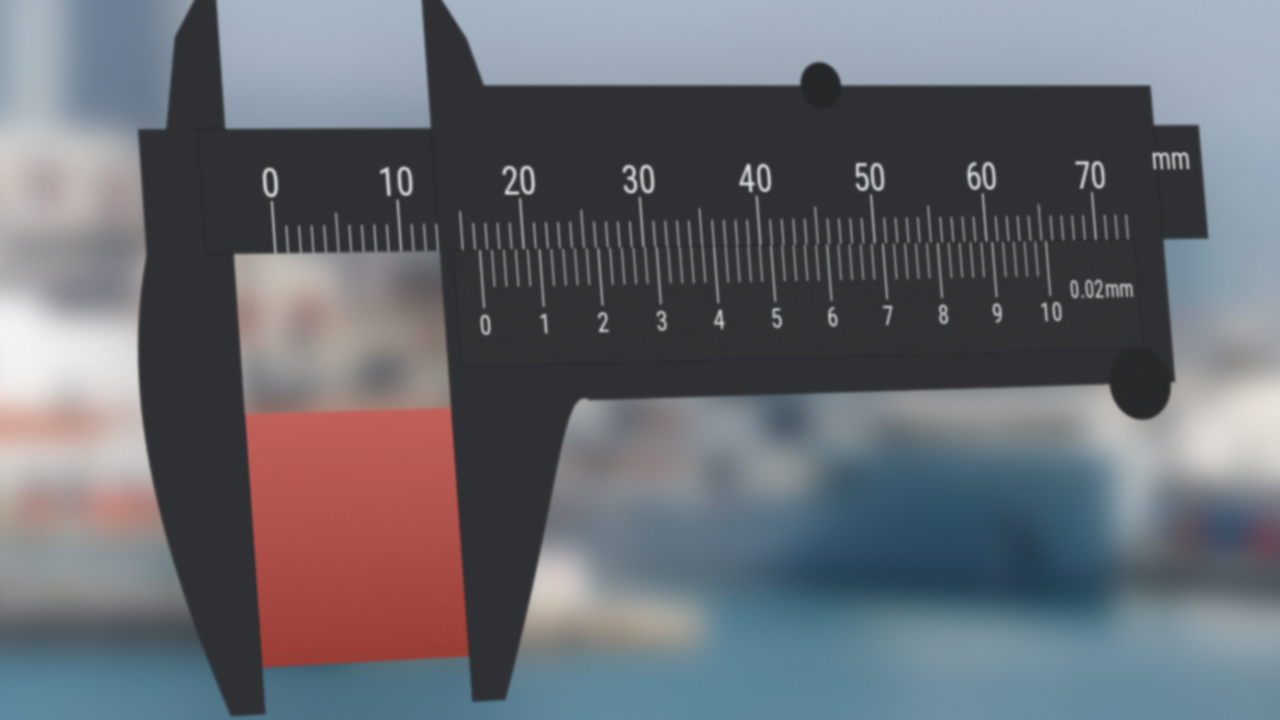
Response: 16.4mm
